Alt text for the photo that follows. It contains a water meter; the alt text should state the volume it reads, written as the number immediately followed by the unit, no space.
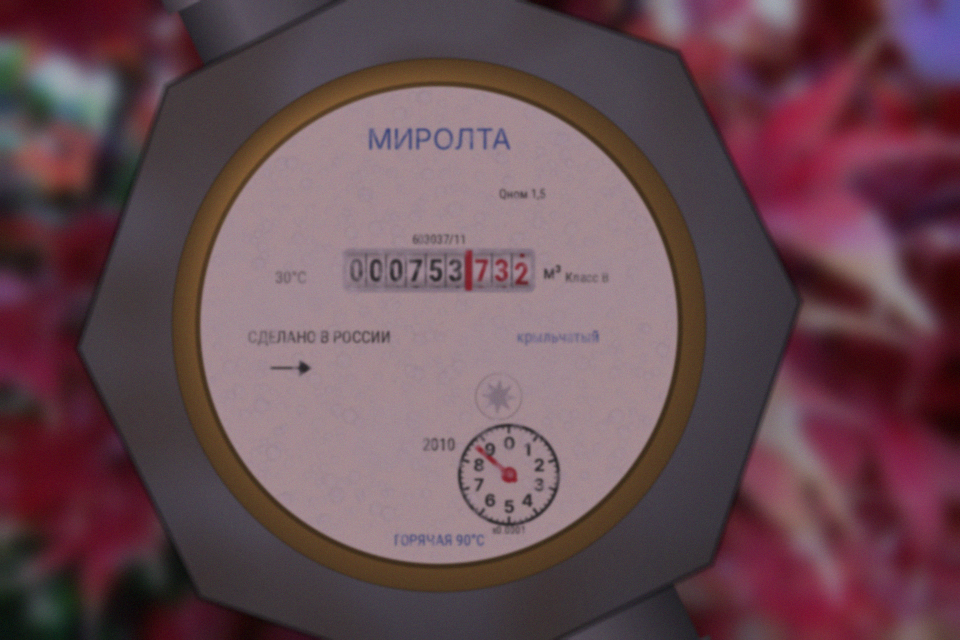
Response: 753.7318m³
